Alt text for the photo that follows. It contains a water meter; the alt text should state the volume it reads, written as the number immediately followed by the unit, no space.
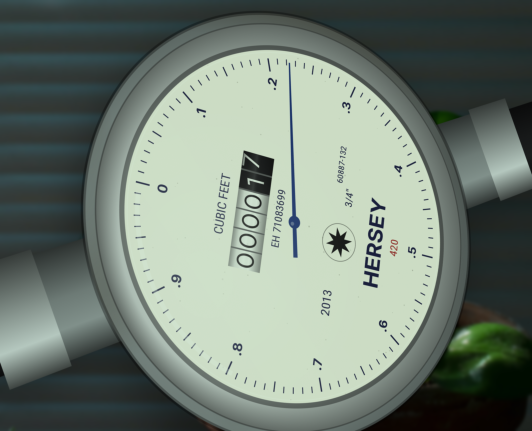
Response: 17.22ft³
